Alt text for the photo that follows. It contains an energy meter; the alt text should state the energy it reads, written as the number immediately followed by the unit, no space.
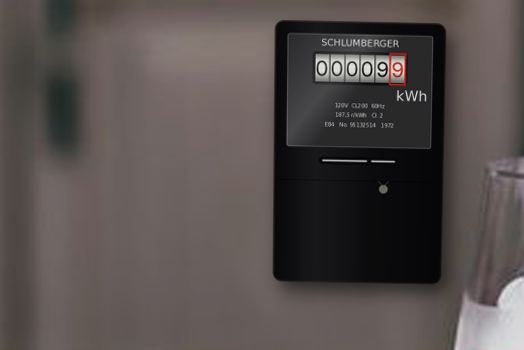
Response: 9.9kWh
